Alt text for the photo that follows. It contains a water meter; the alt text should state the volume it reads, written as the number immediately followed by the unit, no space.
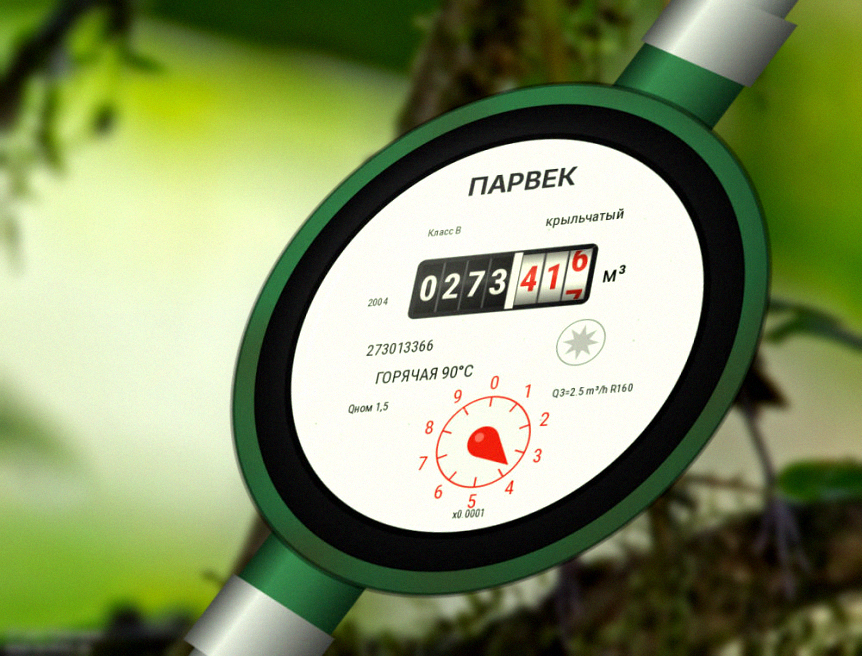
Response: 273.4163m³
